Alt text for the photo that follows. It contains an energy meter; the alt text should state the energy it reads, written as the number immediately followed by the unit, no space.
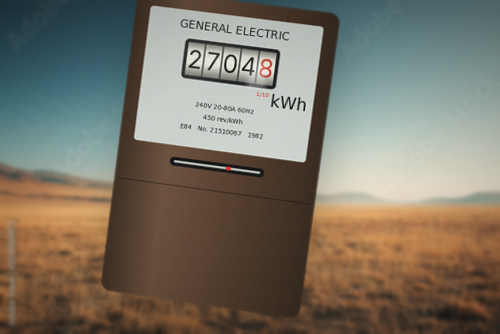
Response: 2704.8kWh
